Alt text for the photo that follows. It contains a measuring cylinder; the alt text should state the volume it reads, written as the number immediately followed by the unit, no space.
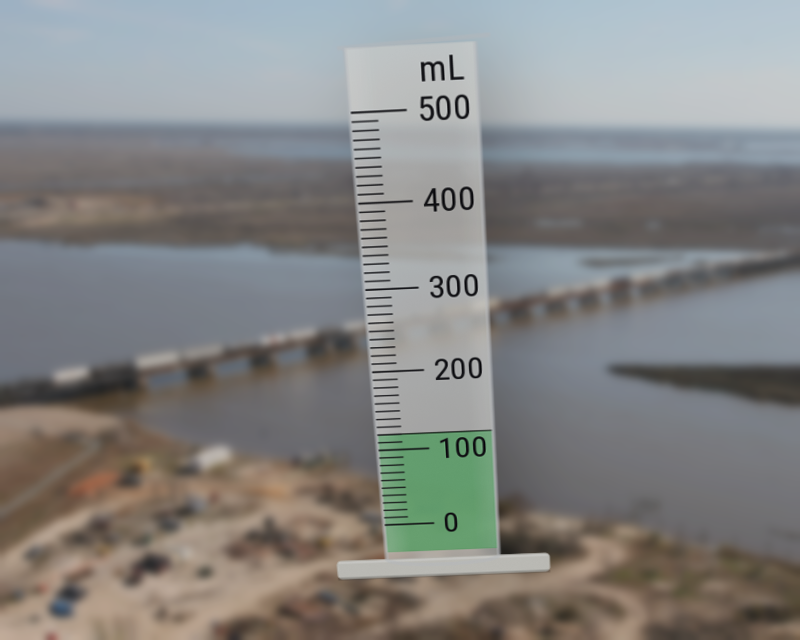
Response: 120mL
